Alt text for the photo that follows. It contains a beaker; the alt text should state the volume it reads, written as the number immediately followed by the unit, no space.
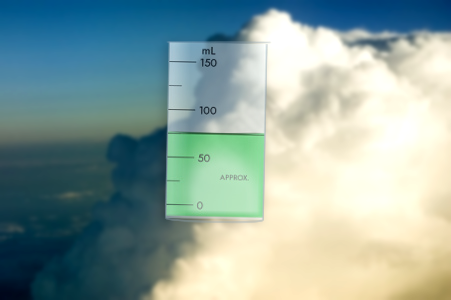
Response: 75mL
